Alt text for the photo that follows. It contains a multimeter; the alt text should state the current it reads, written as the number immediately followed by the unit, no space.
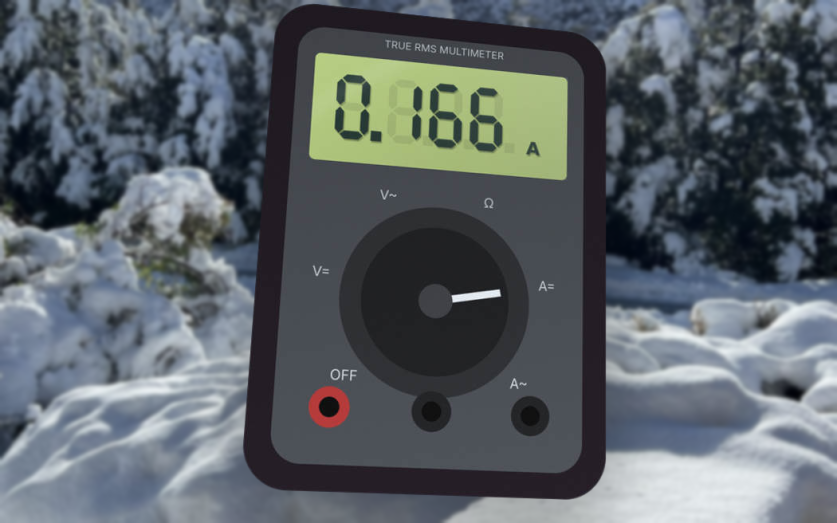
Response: 0.166A
